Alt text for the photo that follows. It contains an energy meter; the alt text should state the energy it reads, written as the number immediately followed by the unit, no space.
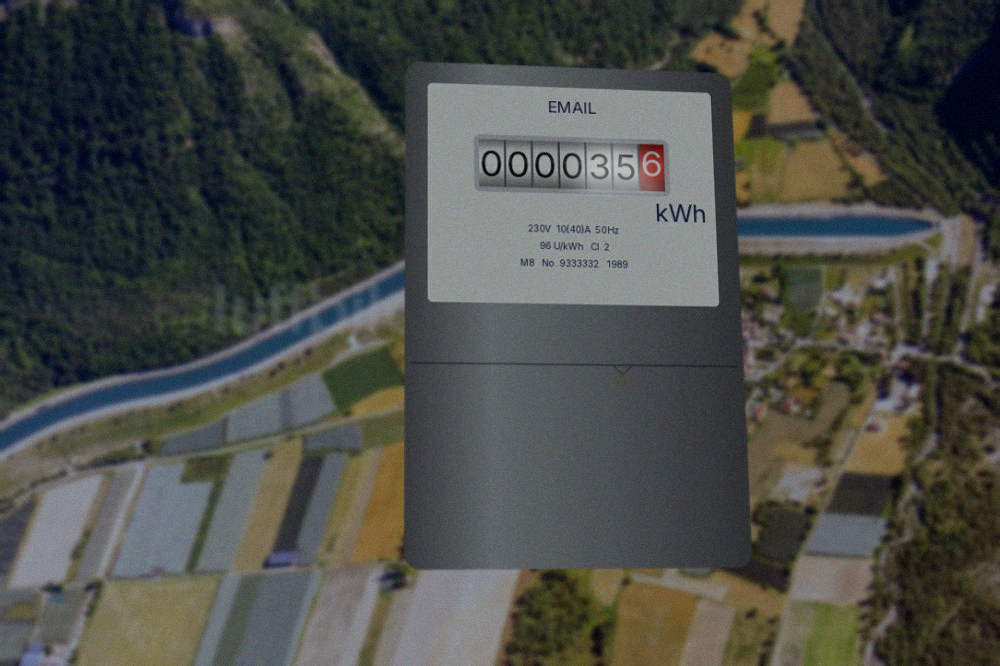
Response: 35.6kWh
